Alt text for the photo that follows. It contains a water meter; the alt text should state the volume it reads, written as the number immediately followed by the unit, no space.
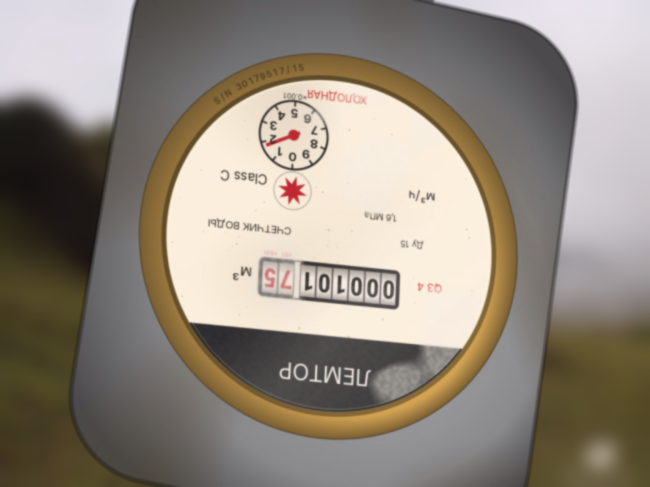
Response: 101.751m³
